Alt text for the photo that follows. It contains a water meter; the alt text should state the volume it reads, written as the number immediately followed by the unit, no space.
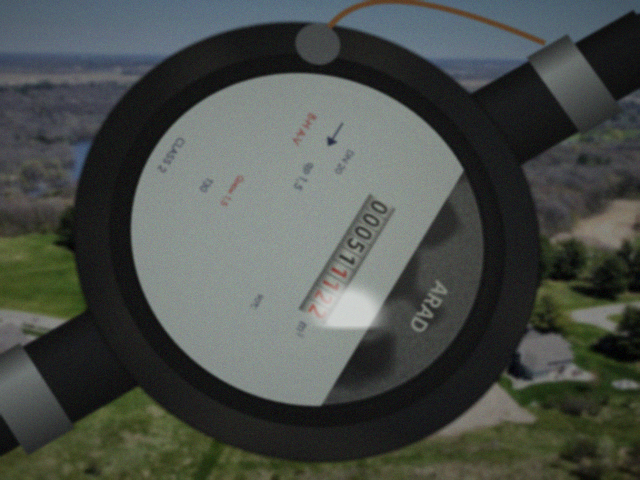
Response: 51.1122m³
